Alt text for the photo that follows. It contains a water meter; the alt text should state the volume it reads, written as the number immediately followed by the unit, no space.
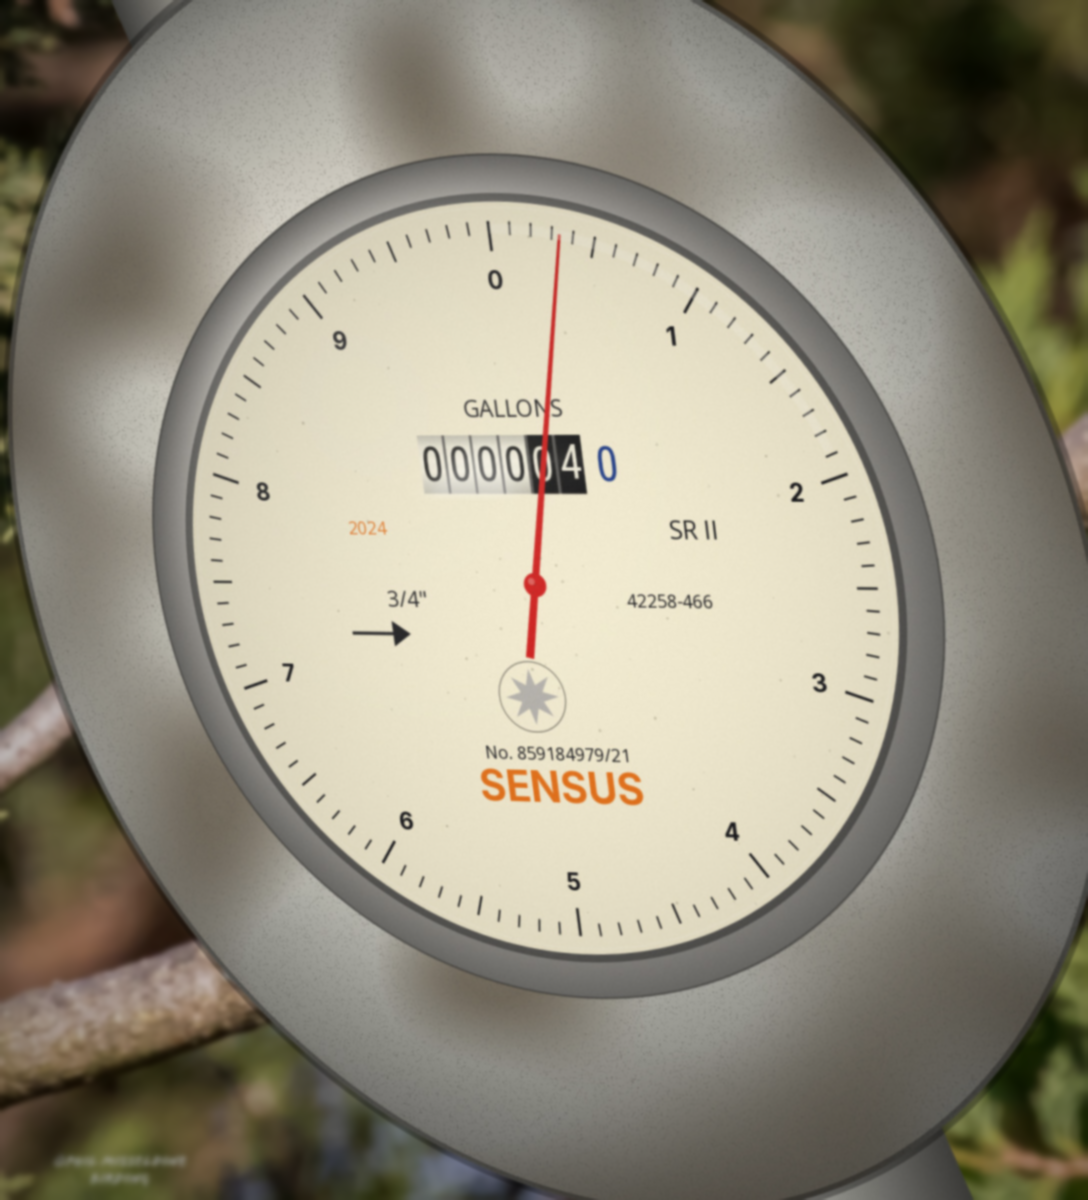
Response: 40.3gal
